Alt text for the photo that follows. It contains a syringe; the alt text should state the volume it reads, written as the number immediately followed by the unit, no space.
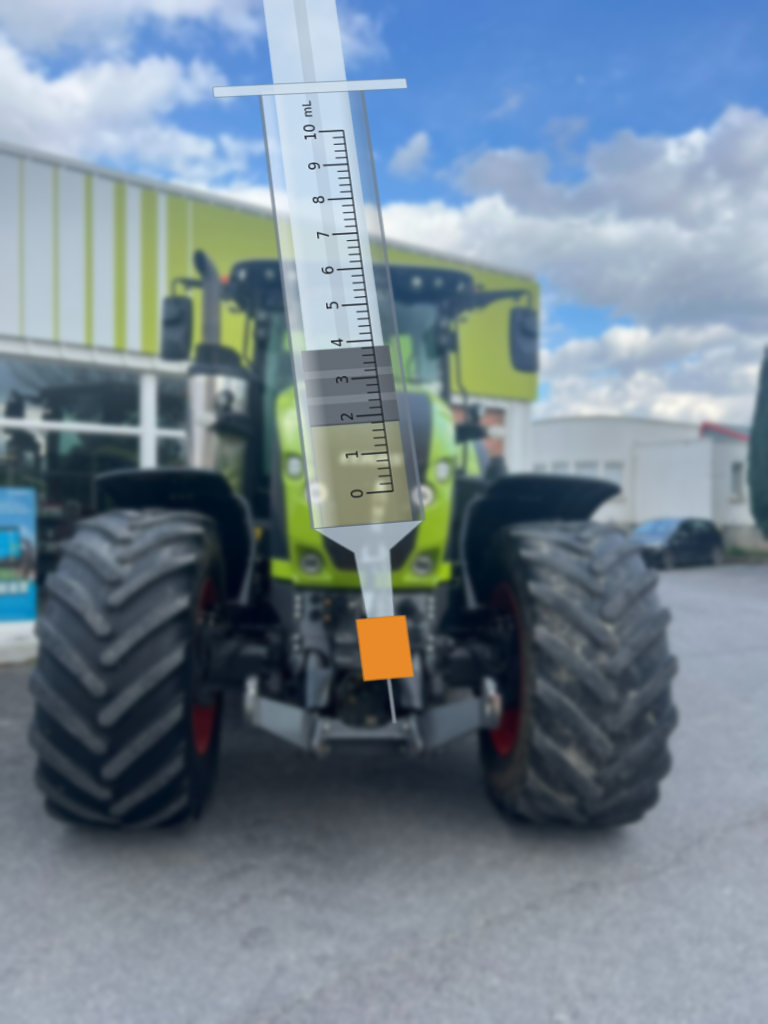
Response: 1.8mL
